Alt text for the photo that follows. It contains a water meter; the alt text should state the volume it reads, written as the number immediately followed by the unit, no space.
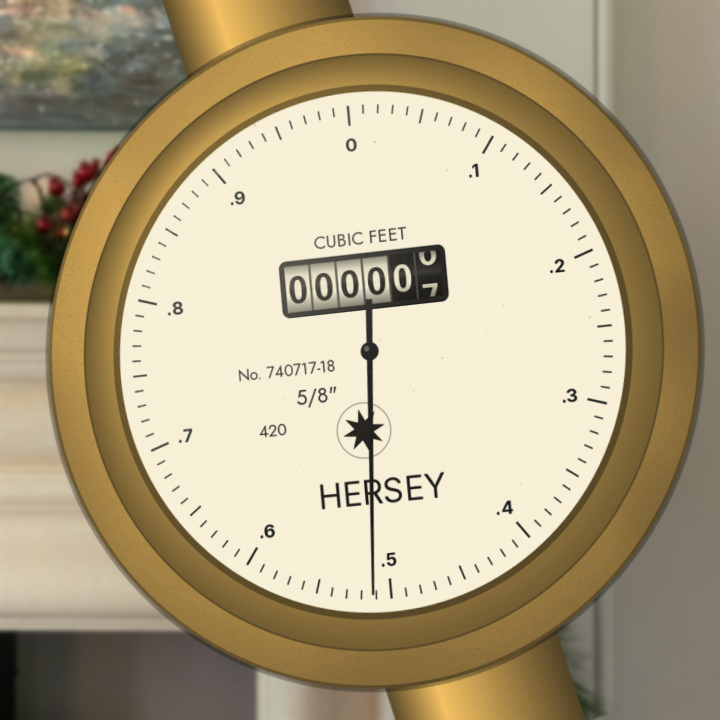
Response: 6.51ft³
